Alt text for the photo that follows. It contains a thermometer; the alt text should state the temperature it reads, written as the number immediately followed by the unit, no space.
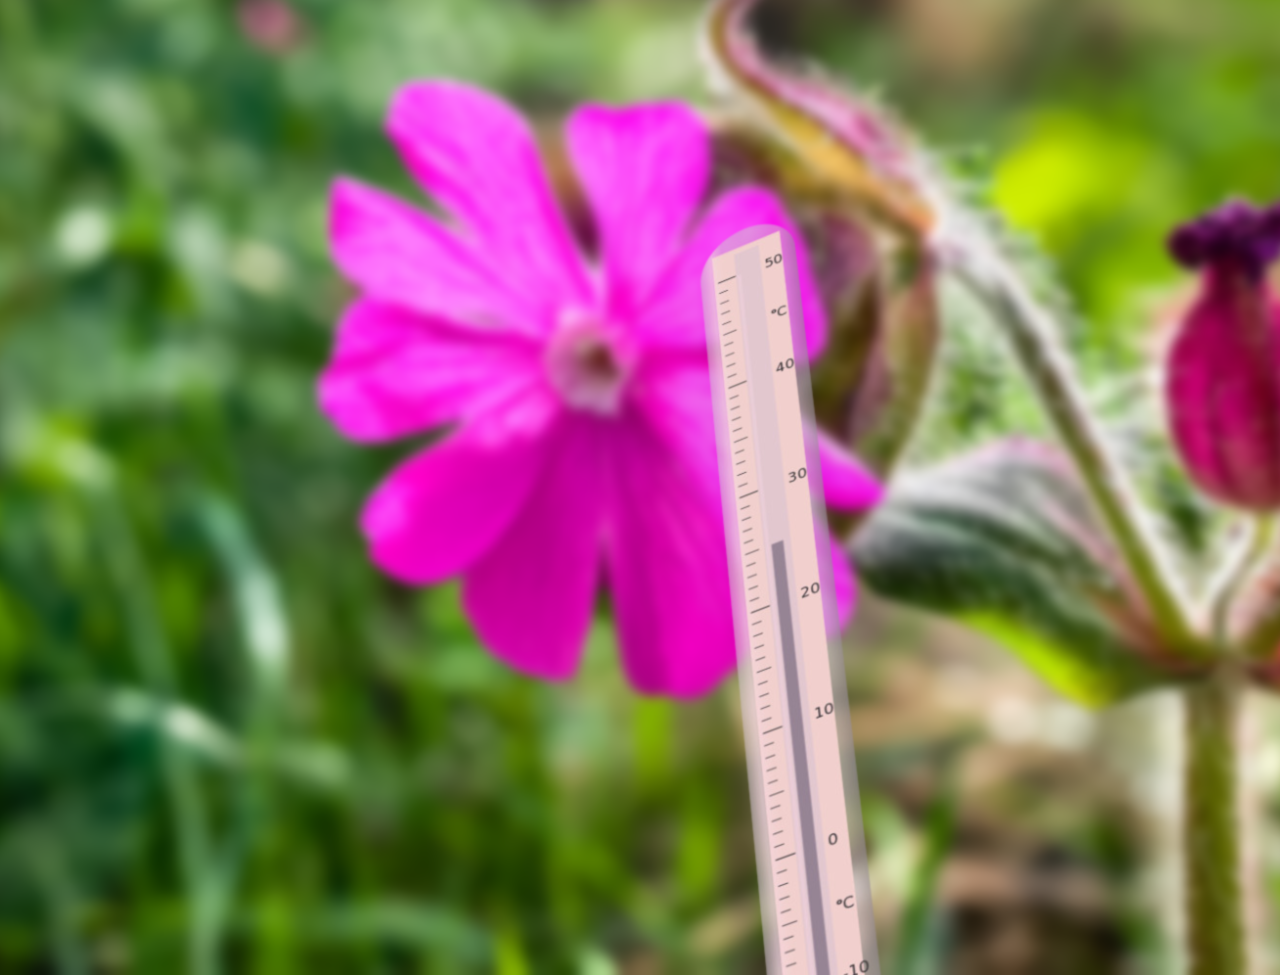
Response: 25°C
